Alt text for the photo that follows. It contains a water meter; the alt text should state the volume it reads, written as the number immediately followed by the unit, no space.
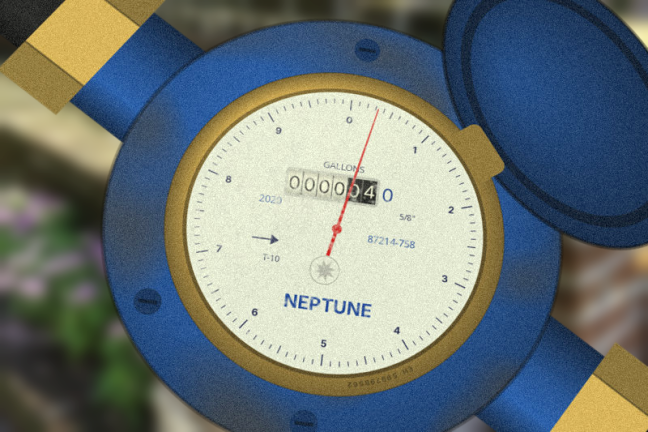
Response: 40.3gal
